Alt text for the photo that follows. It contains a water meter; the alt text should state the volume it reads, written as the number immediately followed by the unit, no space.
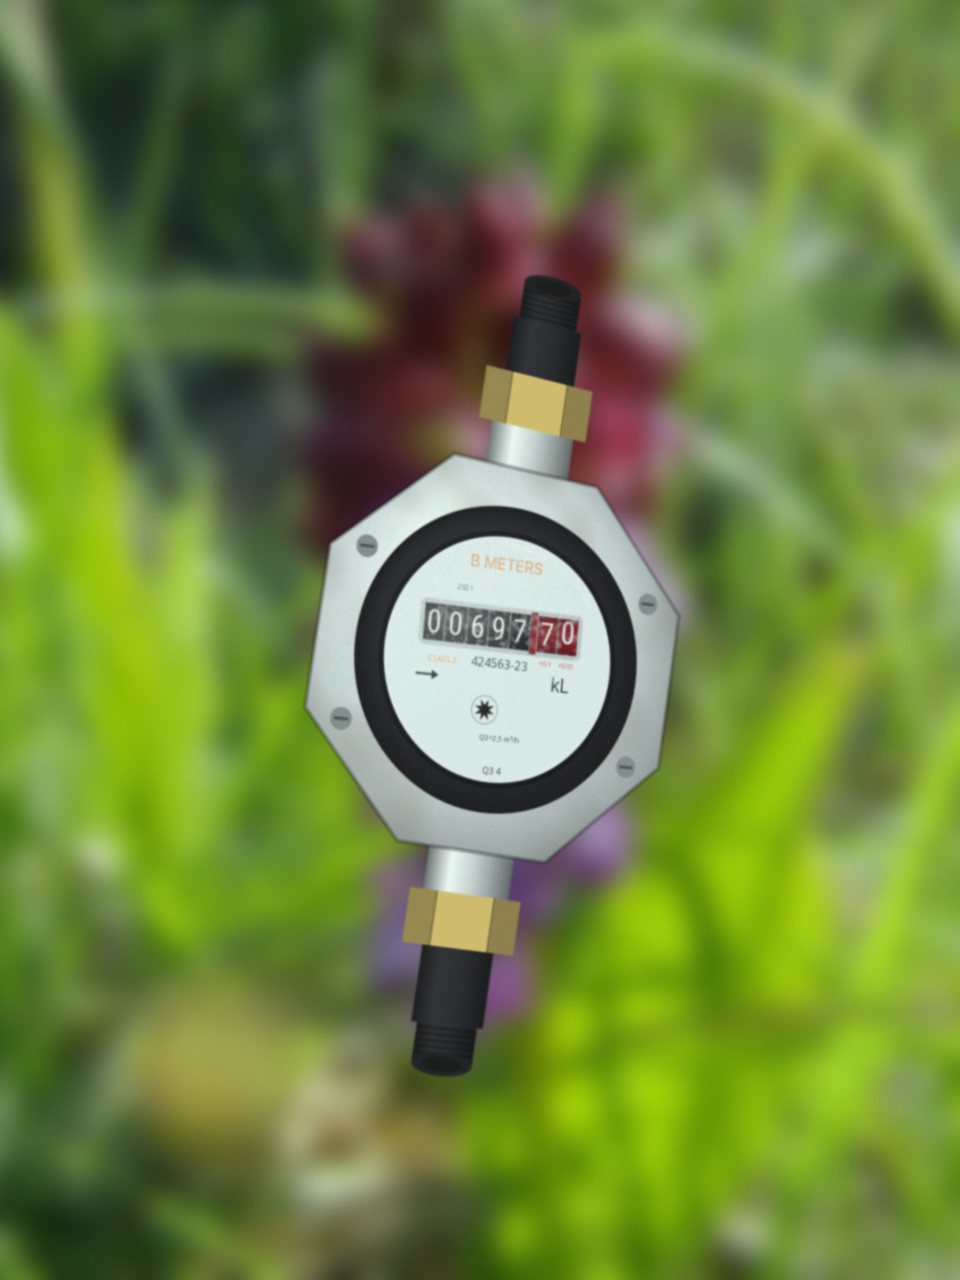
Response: 697.70kL
